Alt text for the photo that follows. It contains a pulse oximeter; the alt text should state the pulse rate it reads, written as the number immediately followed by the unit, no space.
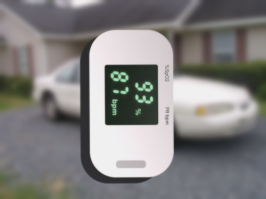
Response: 87bpm
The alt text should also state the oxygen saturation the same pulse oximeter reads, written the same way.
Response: 93%
